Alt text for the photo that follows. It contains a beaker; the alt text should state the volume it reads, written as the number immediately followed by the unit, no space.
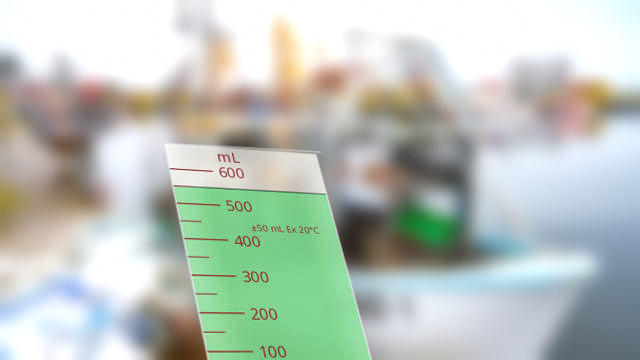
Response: 550mL
